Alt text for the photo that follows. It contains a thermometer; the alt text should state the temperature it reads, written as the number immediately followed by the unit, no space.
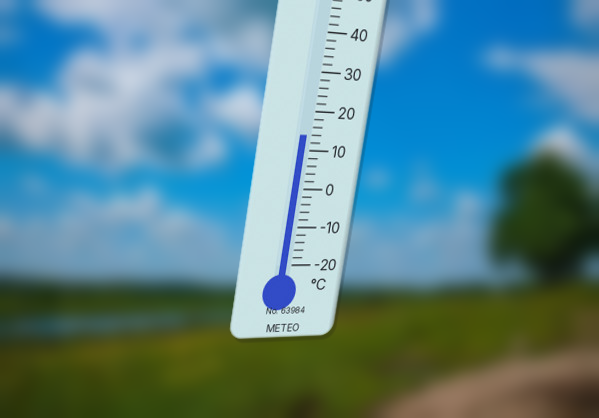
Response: 14°C
